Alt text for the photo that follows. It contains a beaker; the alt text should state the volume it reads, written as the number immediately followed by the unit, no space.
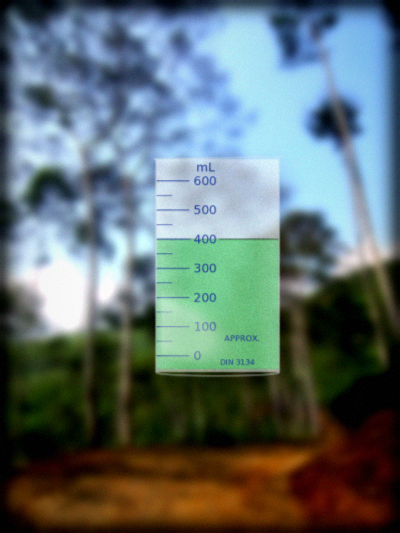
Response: 400mL
